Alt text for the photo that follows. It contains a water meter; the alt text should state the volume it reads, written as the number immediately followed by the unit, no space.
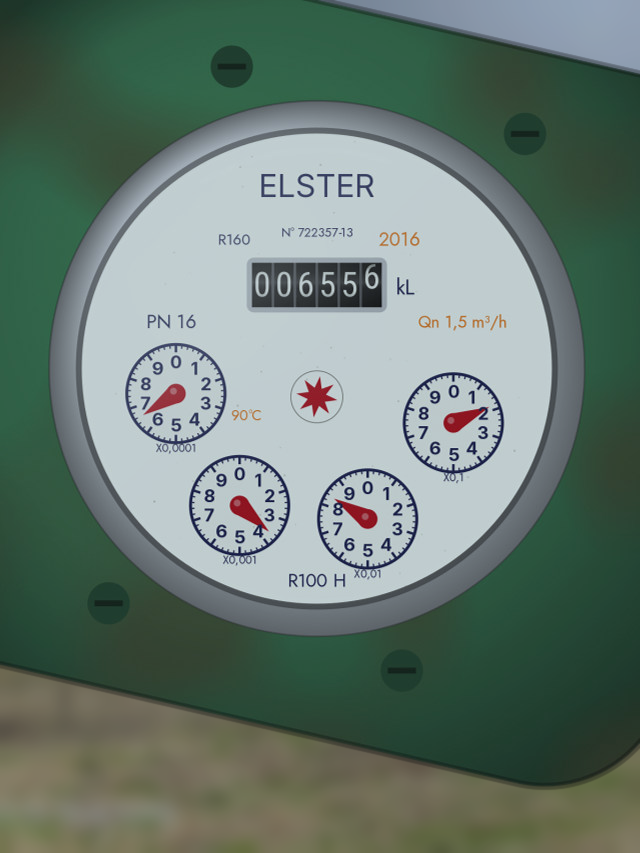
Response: 6556.1836kL
